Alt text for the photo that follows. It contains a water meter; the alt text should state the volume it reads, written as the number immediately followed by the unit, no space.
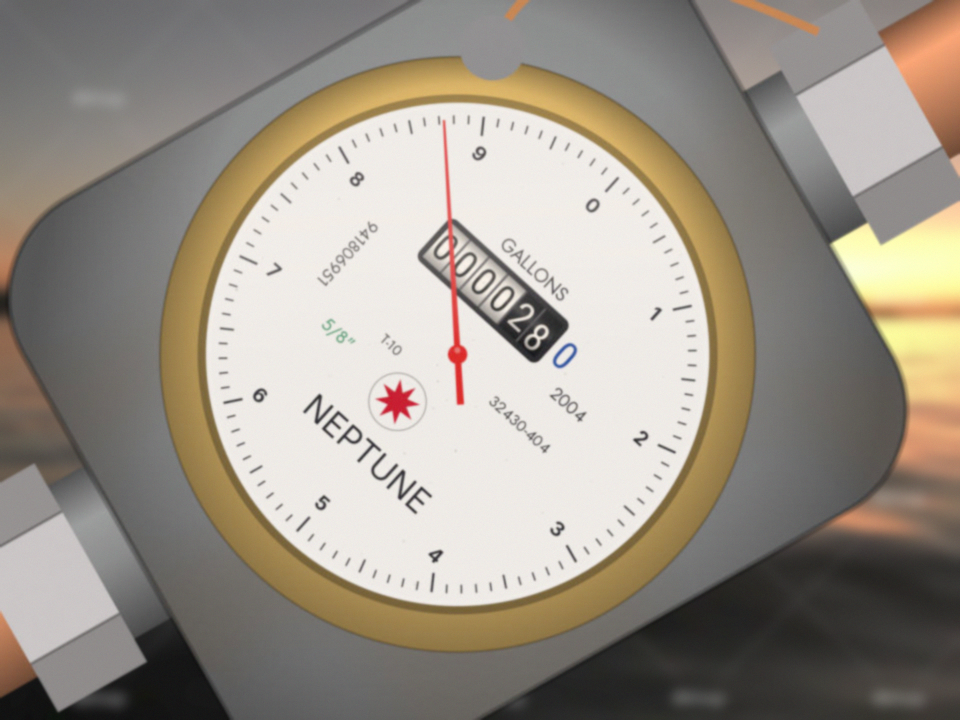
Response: 278.7gal
